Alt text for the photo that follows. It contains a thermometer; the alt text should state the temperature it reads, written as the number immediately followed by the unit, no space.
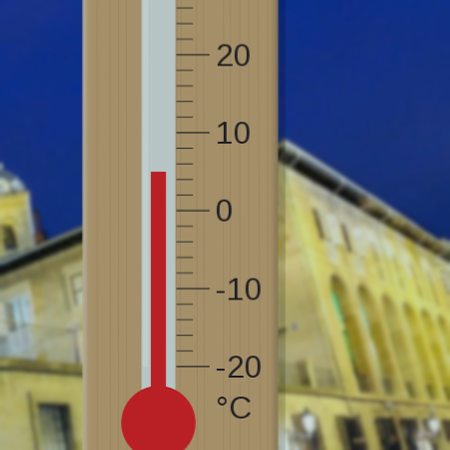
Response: 5°C
